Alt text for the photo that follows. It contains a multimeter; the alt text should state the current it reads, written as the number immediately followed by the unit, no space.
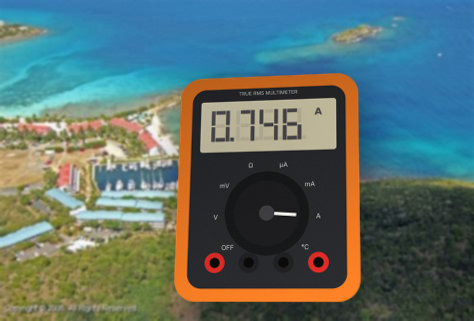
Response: 0.746A
